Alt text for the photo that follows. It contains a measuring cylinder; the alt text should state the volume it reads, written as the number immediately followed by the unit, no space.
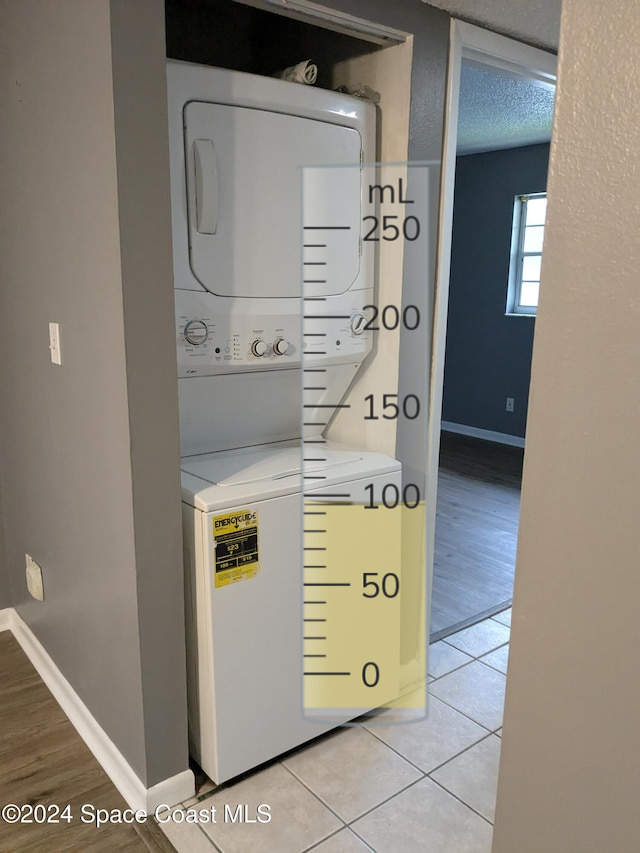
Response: 95mL
